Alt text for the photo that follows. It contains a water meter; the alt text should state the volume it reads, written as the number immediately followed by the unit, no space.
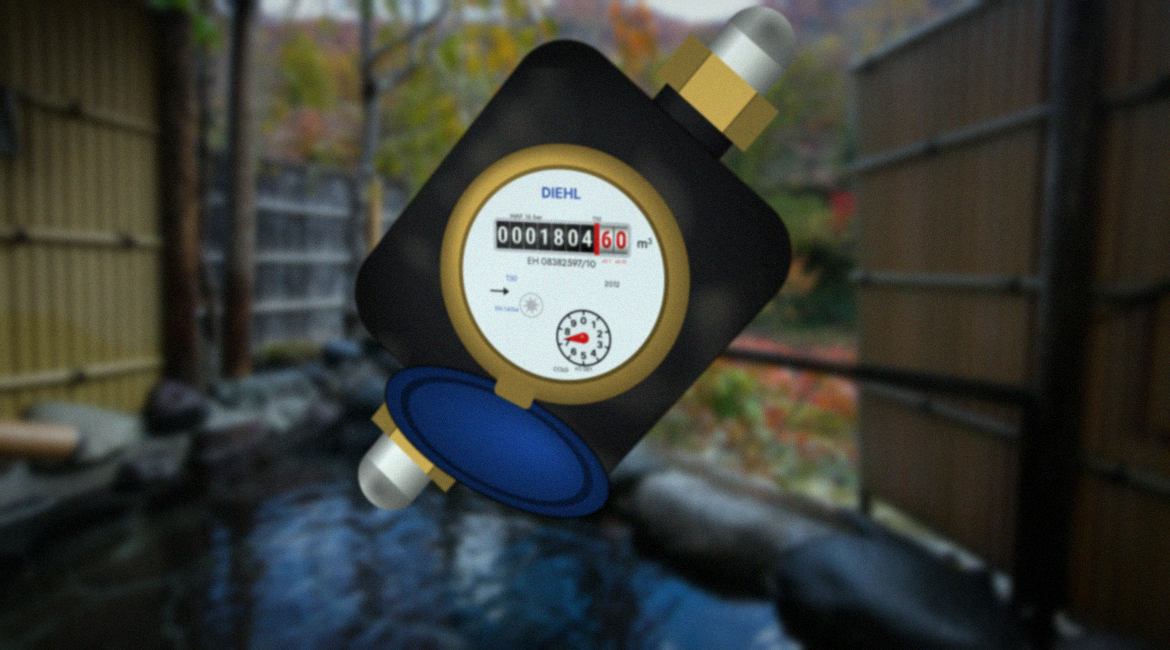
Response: 1804.607m³
